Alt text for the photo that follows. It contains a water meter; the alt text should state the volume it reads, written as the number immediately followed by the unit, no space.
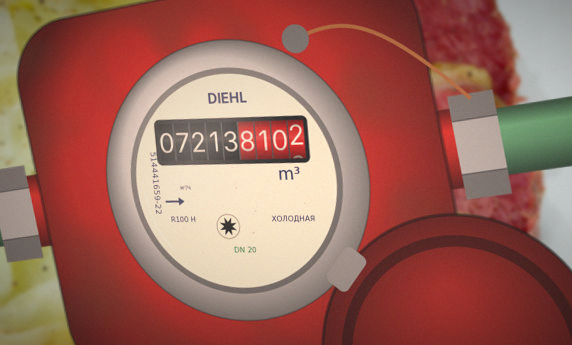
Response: 7213.8102m³
